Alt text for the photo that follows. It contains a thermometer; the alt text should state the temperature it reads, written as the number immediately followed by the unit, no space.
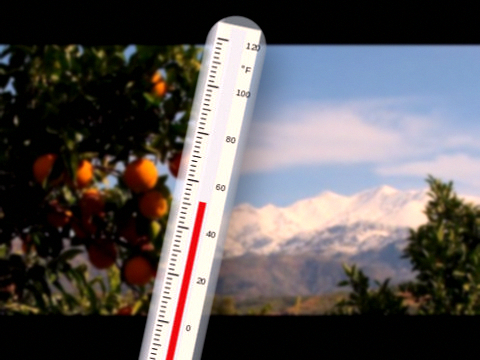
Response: 52°F
